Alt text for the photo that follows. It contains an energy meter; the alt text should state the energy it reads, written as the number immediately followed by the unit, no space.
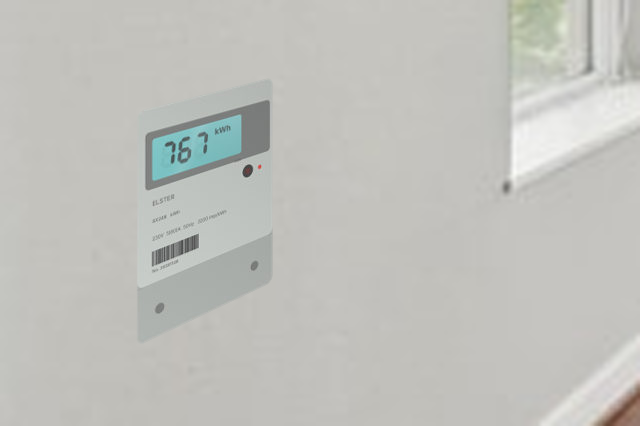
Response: 767kWh
